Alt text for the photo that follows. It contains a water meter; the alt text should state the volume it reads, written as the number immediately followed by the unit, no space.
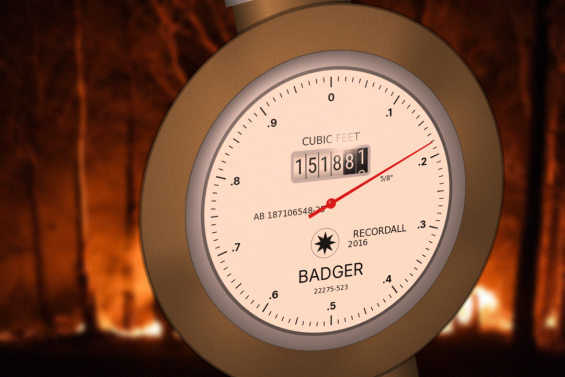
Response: 151881.18ft³
